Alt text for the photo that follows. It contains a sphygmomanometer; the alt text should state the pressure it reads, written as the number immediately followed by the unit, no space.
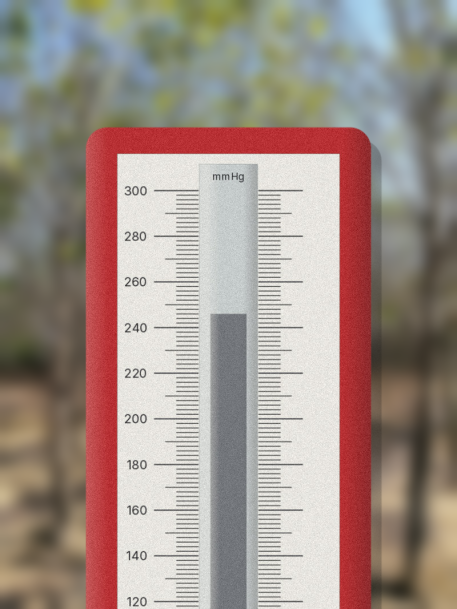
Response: 246mmHg
